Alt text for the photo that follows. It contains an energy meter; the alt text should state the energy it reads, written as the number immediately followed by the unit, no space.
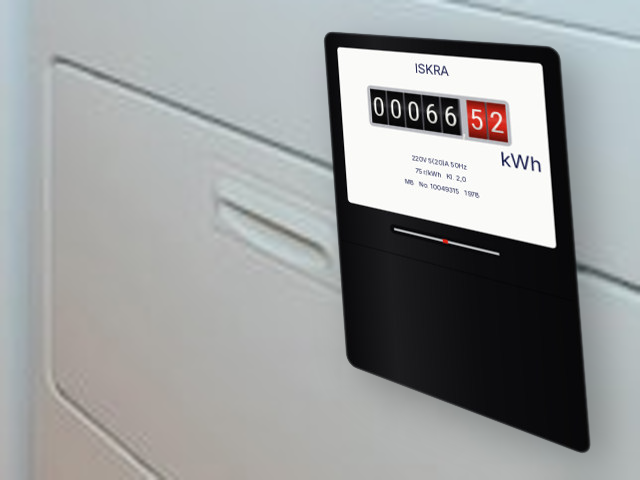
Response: 66.52kWh
